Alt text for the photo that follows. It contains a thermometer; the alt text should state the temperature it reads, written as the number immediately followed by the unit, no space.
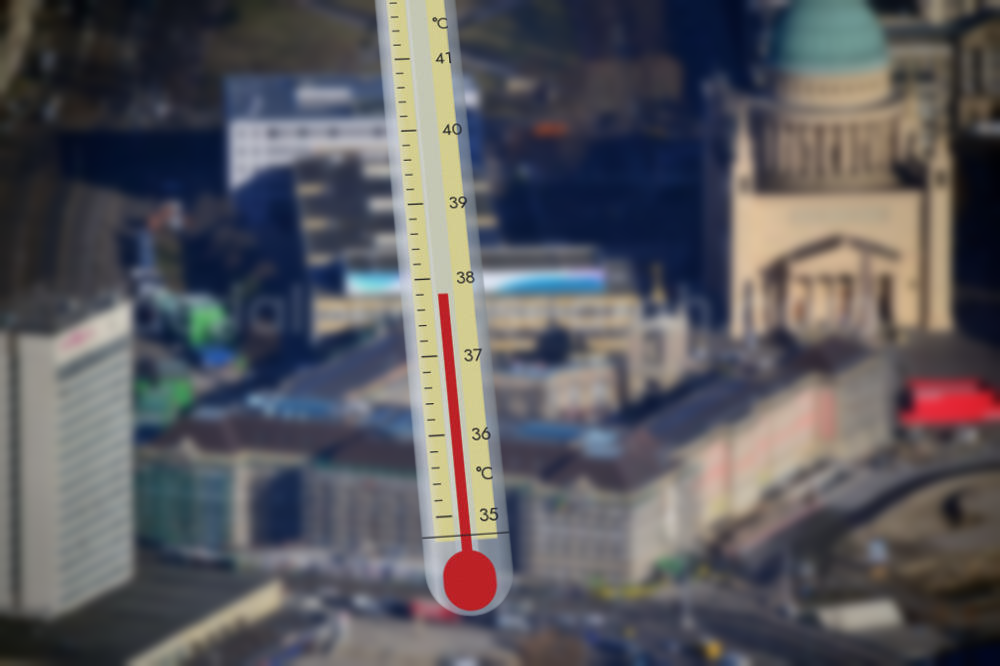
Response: 37.8°C
